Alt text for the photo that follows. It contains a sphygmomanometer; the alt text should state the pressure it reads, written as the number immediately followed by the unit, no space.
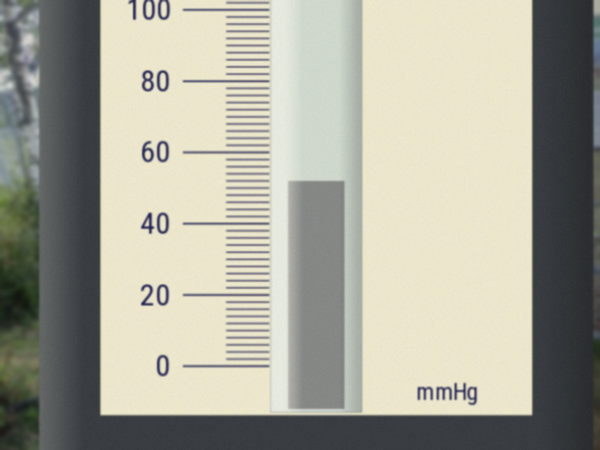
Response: 52mmHg
